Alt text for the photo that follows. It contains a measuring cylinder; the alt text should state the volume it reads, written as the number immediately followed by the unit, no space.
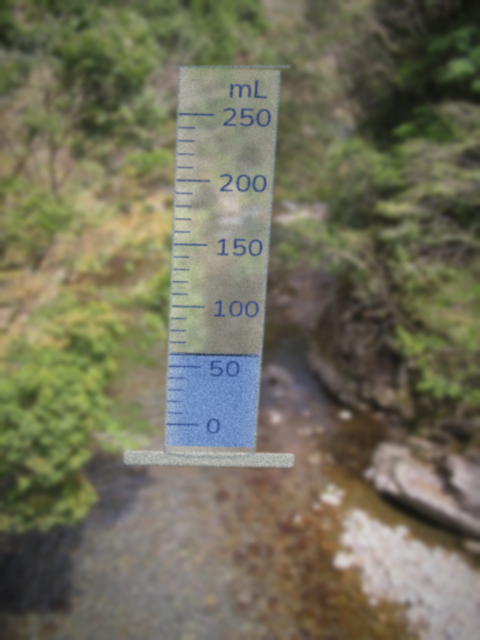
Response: 60mL
